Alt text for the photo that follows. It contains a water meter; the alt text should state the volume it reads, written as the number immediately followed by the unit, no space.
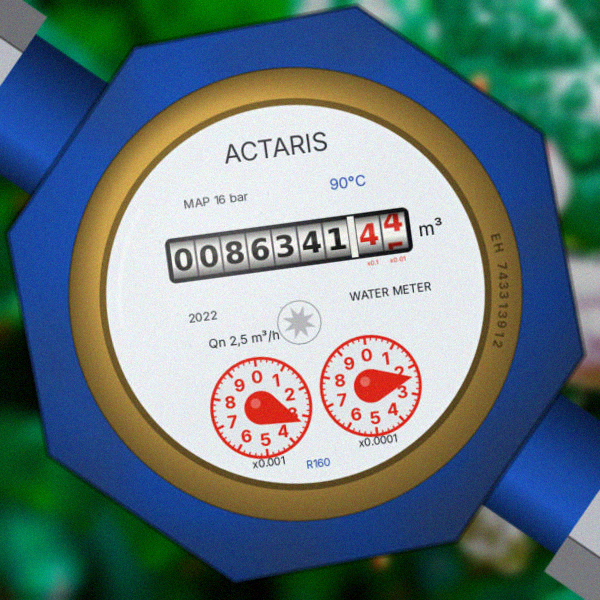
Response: 86341.4432m³
